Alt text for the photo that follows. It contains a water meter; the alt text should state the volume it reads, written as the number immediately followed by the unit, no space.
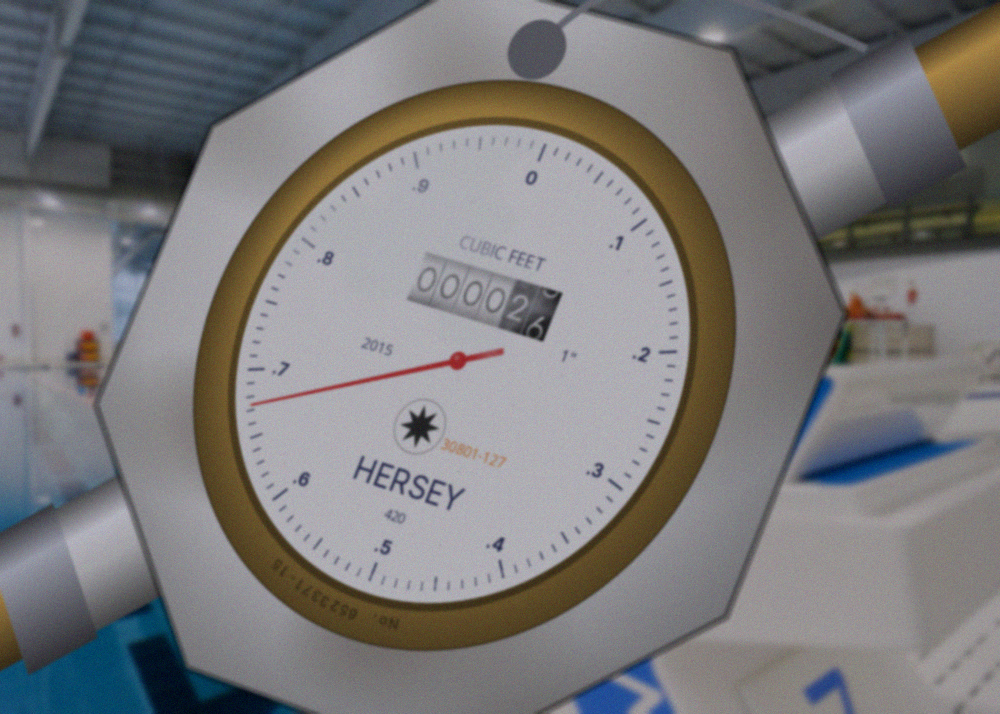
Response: 25.67ft³
